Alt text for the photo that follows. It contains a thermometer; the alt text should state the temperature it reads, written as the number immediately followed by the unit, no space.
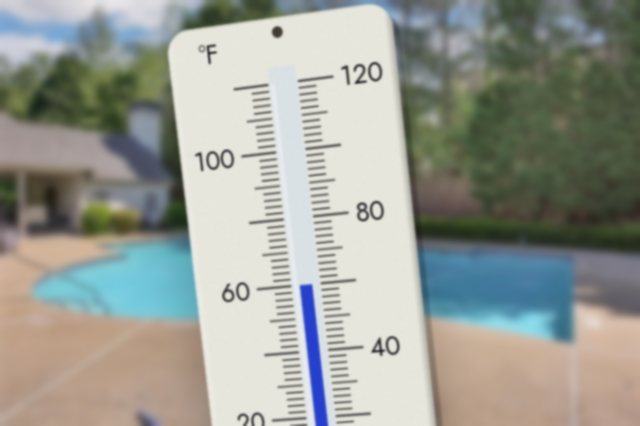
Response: 60°F
